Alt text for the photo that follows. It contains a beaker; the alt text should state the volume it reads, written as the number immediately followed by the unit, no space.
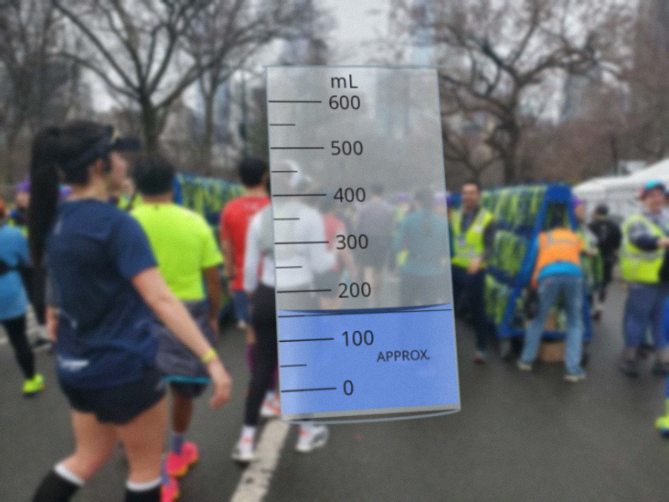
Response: 150mL
